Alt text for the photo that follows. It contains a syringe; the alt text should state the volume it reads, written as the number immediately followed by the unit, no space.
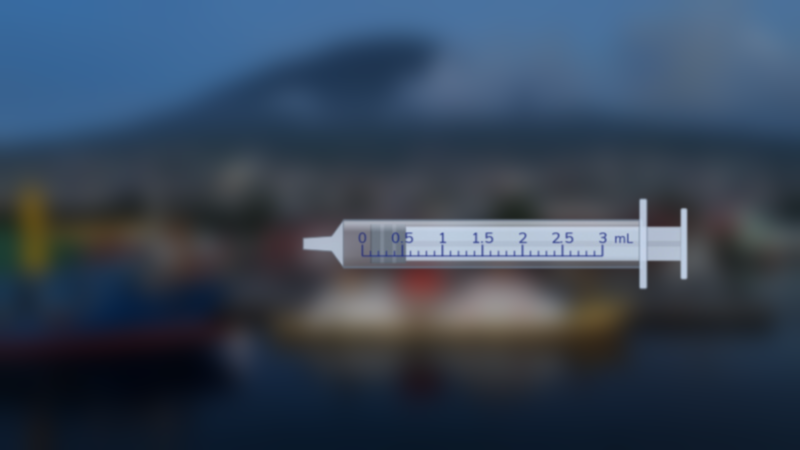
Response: 0.1mL
